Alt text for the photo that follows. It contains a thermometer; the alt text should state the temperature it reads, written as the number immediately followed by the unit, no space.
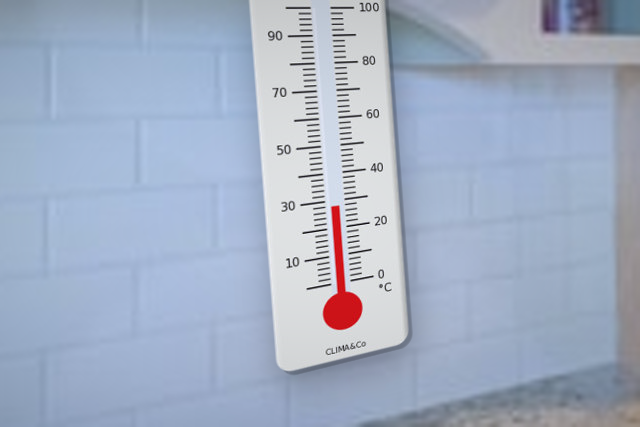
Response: 28°C
